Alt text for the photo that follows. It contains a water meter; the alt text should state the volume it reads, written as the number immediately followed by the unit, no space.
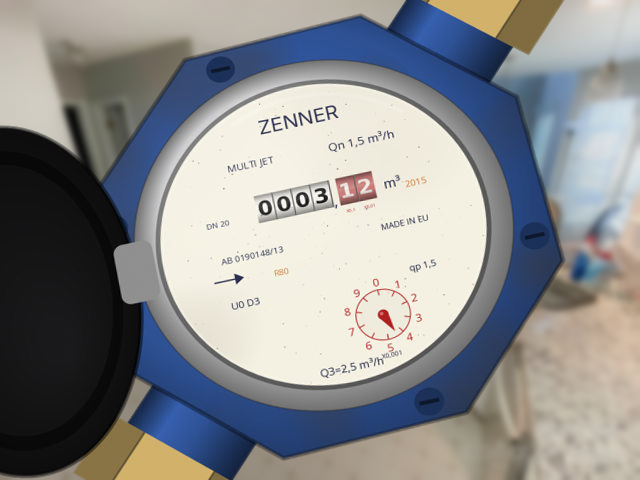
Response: 3.124m³
